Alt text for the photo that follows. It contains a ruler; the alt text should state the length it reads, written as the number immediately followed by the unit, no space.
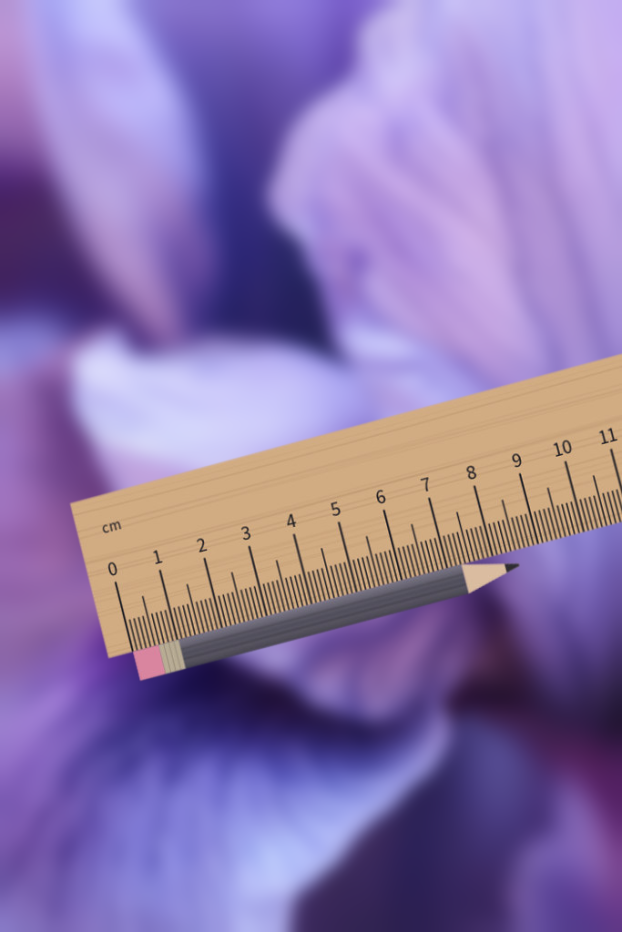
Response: 8.5cm
